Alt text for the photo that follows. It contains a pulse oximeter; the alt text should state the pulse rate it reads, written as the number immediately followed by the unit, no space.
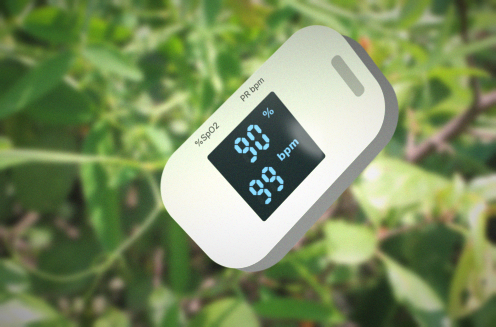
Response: 99bpm
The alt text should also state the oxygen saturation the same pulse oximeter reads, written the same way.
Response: 90%
